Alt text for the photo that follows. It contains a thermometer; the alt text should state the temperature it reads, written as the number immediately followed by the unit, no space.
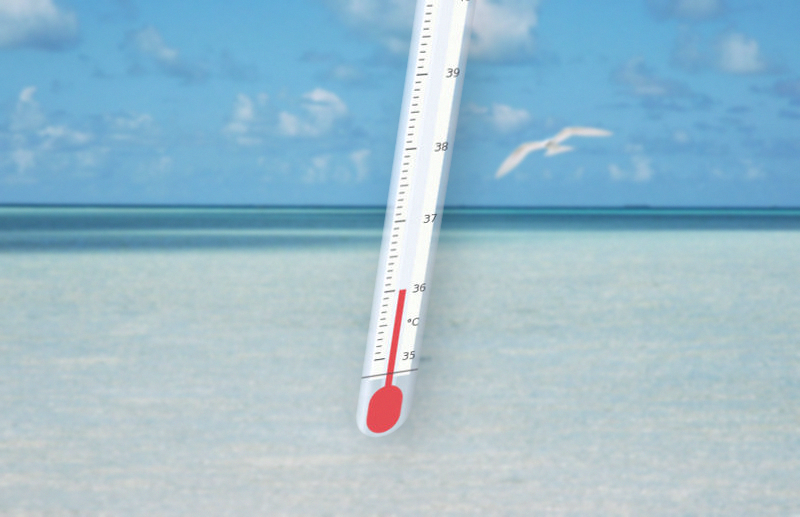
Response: 36°C
